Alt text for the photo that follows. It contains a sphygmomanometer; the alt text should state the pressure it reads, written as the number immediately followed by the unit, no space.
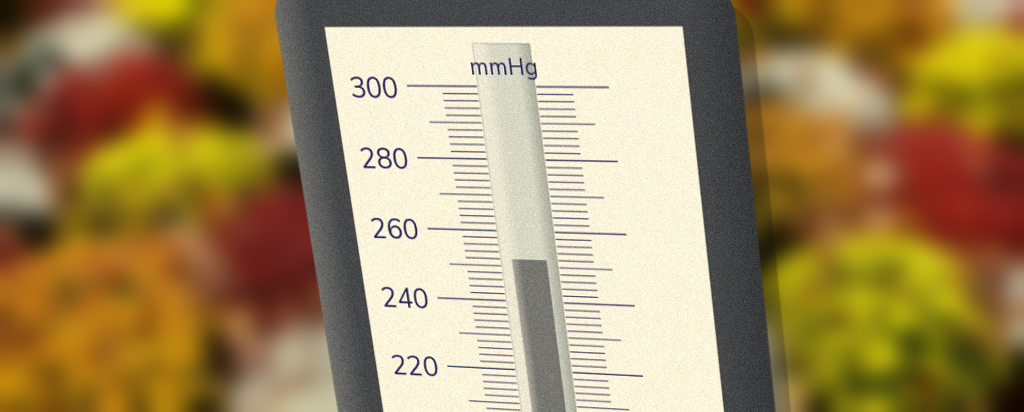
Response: 252mmHg
